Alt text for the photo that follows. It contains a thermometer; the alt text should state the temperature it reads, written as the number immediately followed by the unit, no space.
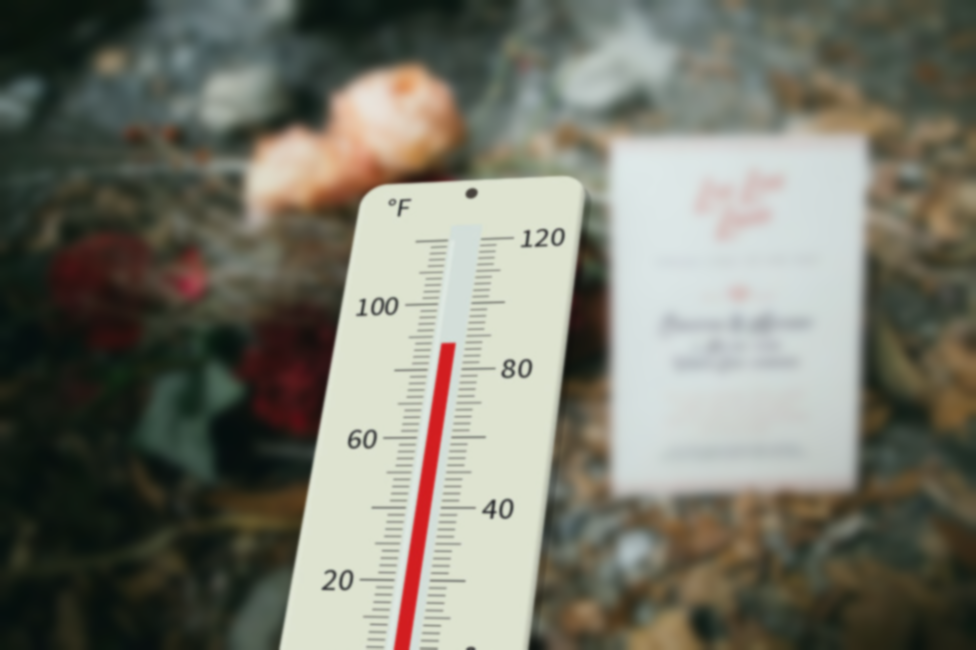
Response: 88°F
